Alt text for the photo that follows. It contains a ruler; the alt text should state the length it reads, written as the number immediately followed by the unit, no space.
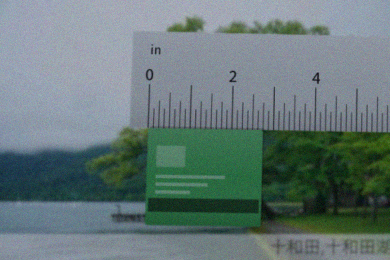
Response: 2.75in
